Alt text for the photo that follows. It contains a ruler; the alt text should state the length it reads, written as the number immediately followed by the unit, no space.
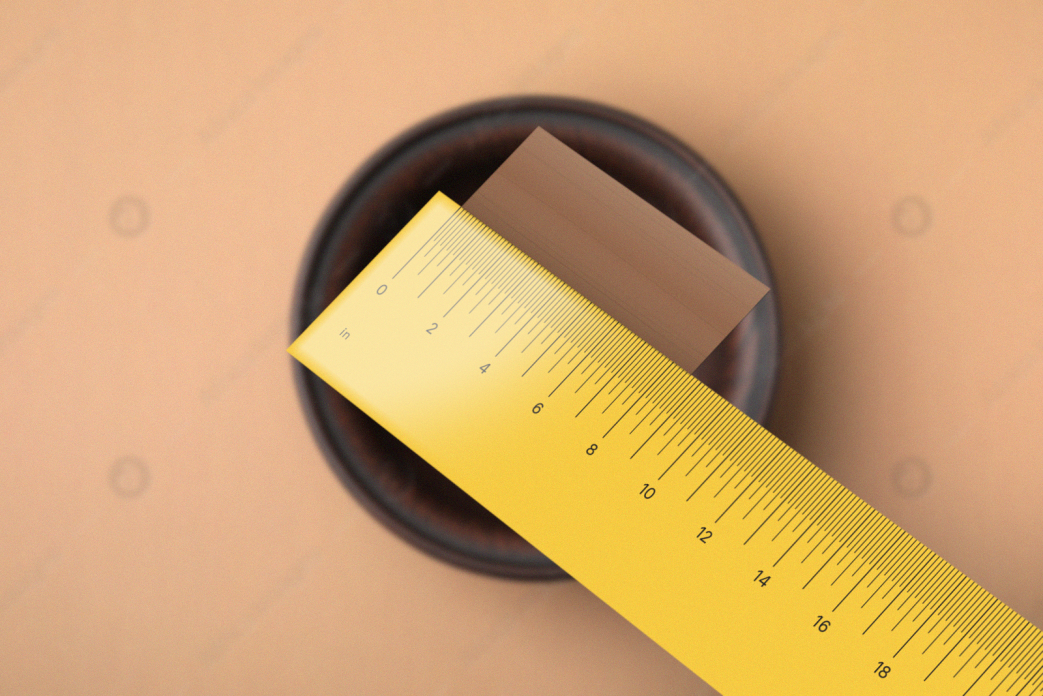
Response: 8.625in
